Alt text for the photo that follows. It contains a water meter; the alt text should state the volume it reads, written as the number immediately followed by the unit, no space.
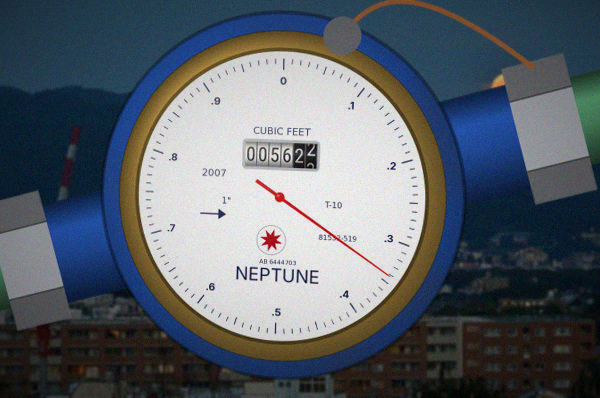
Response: 5622.34ft³
